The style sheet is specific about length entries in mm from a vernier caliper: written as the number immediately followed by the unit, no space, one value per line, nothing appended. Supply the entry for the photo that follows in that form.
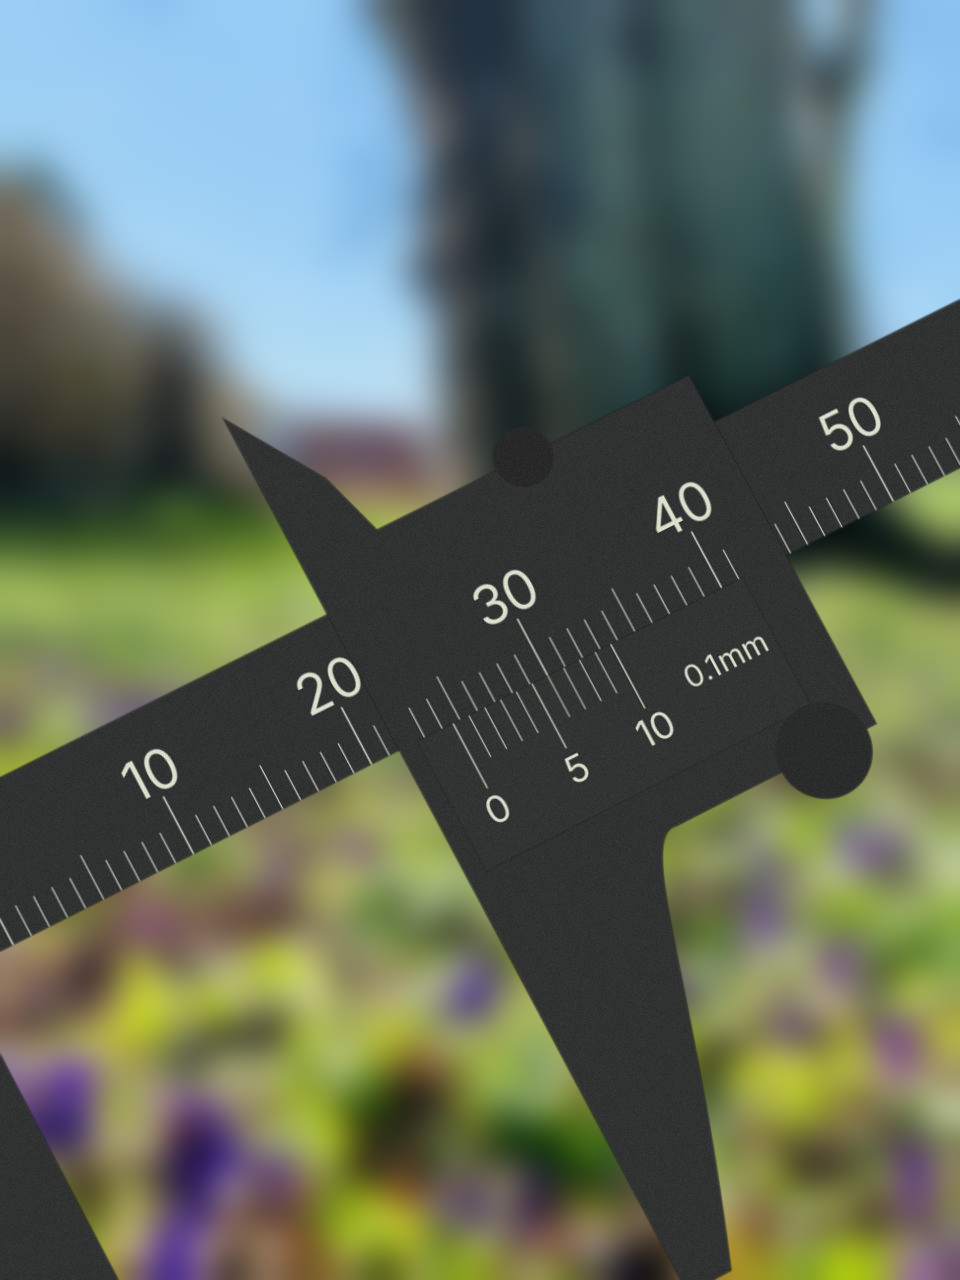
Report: 24.6mm
